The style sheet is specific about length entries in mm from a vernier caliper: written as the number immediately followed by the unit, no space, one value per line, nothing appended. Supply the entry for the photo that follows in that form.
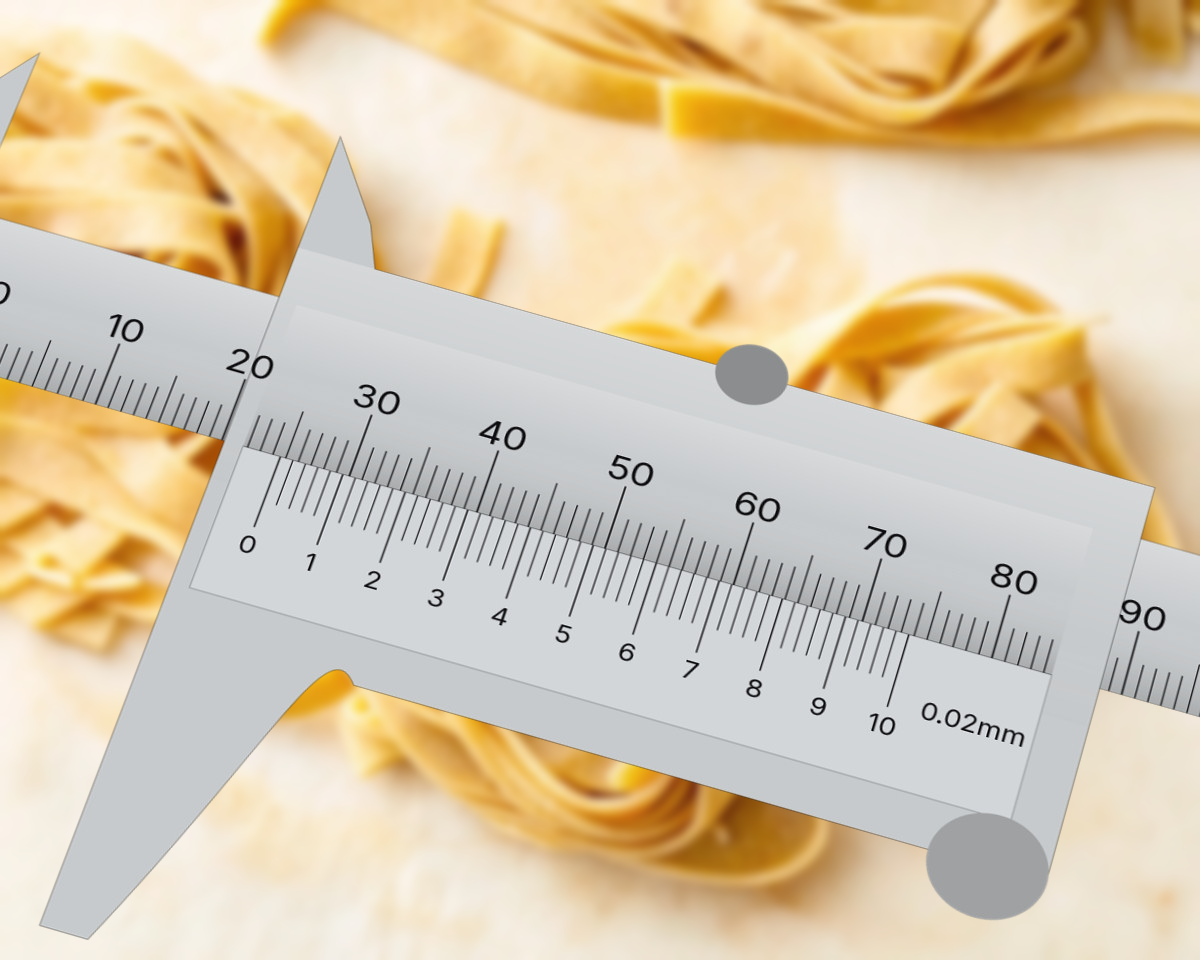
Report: 24.6mm
